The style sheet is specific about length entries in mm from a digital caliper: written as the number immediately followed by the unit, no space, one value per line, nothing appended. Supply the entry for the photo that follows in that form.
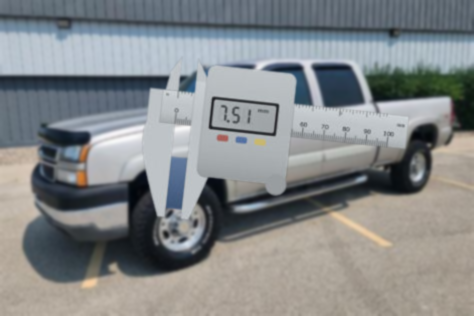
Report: 7.51mm
